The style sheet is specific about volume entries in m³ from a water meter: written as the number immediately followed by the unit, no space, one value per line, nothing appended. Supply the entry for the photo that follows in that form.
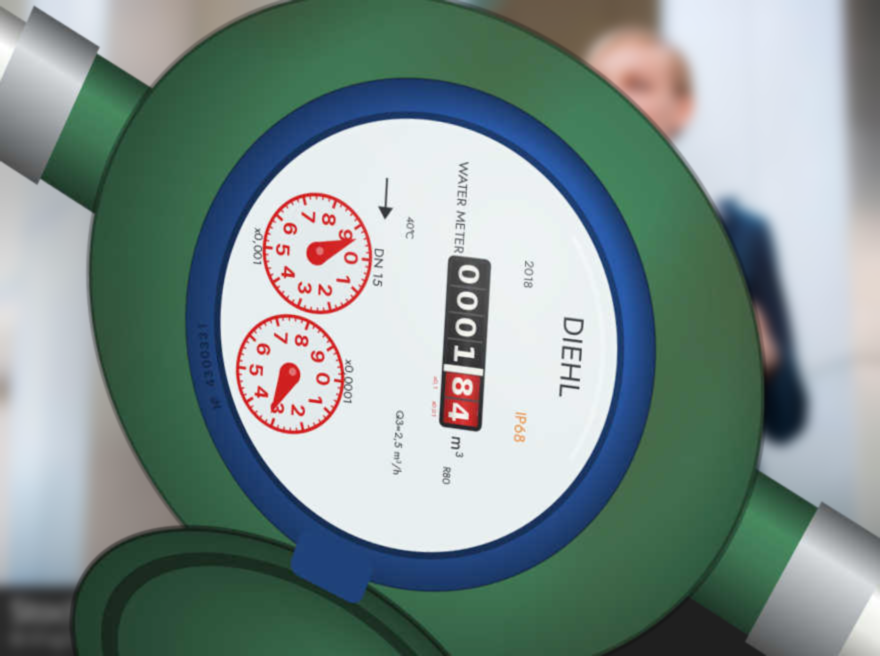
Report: 1.8393m³
